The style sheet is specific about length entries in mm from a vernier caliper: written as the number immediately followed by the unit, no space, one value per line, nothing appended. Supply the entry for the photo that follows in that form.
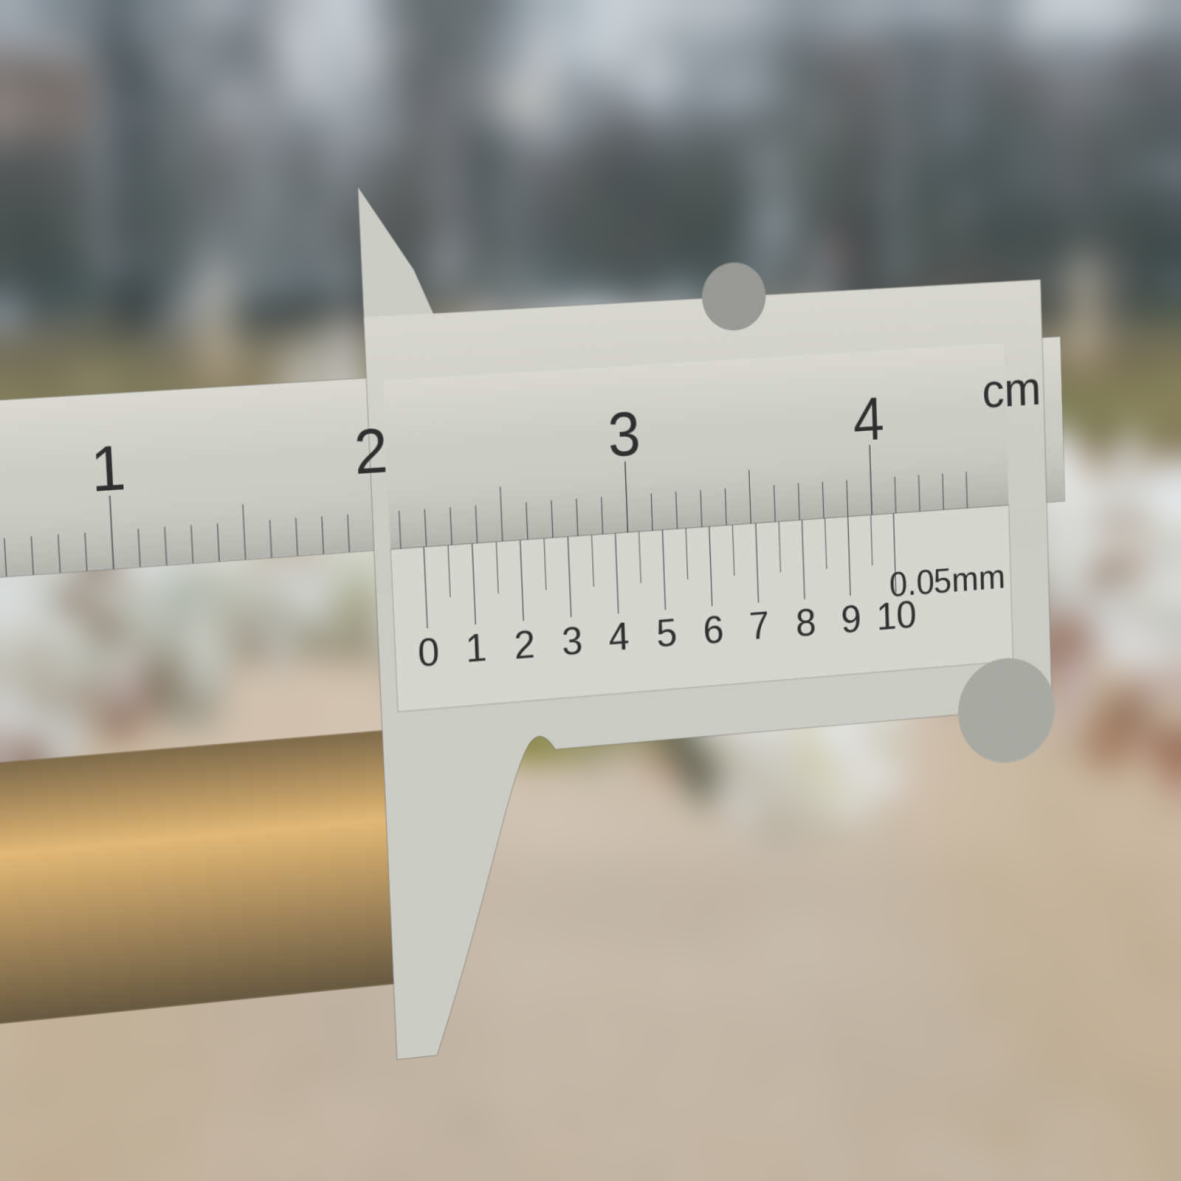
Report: 21.90mm
